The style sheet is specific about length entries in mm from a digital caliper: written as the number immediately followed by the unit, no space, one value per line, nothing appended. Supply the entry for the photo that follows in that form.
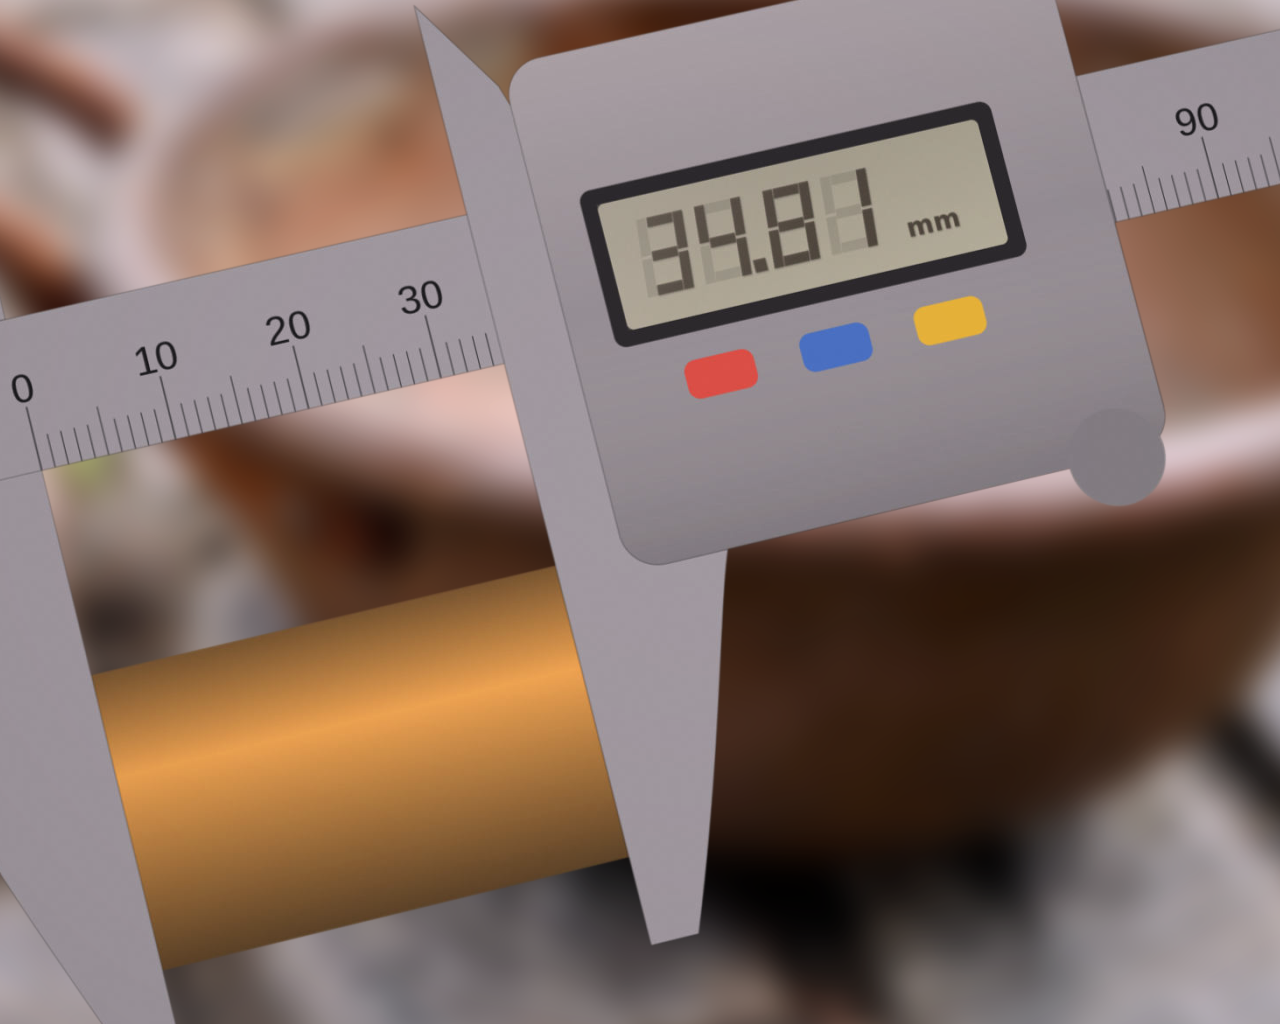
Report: 34.81mm
